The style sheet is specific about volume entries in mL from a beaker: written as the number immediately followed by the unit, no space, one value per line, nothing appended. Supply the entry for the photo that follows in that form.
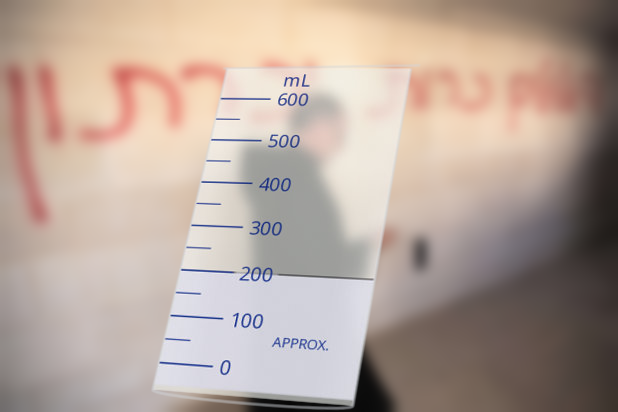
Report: 200mL
